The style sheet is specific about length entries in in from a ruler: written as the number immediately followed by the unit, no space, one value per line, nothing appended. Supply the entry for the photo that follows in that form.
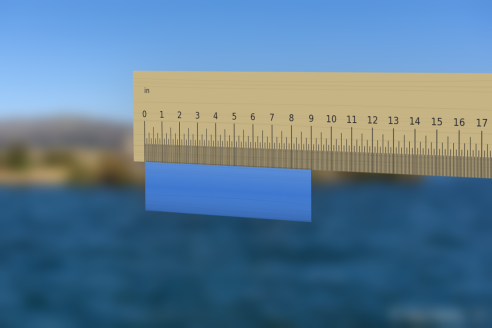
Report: 9in
